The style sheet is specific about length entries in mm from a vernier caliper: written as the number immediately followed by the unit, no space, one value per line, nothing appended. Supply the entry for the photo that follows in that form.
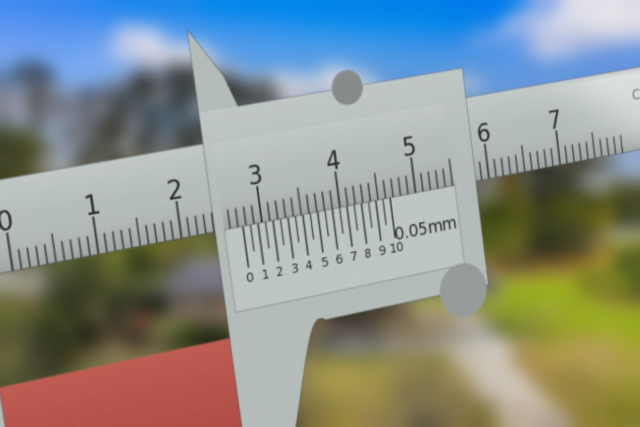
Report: 27.6mm
